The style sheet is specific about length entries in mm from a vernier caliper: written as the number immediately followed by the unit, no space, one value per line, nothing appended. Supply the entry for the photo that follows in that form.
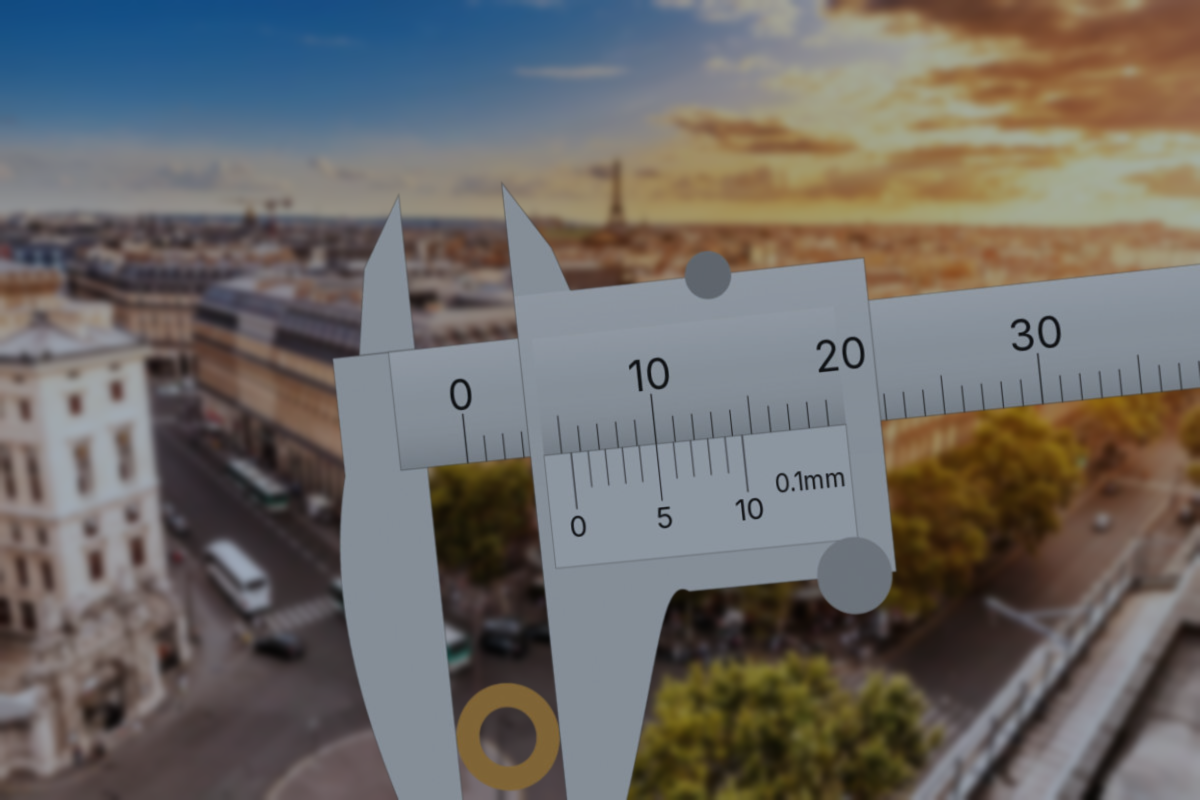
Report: 5.5mm
